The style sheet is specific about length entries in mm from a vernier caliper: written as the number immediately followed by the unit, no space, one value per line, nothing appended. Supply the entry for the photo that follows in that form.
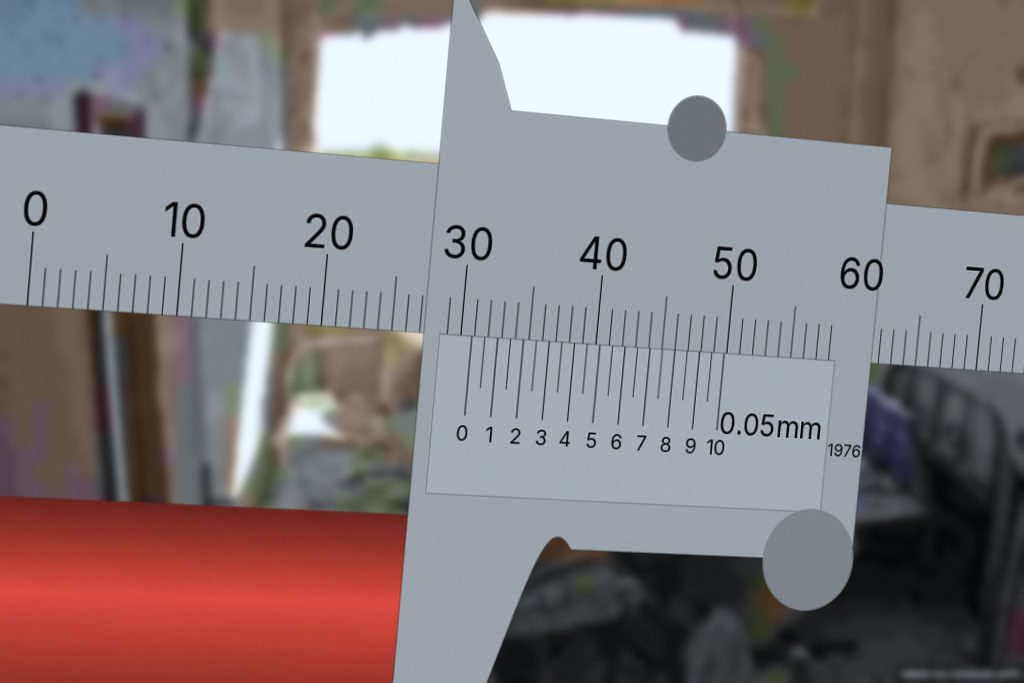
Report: 30.8mm
